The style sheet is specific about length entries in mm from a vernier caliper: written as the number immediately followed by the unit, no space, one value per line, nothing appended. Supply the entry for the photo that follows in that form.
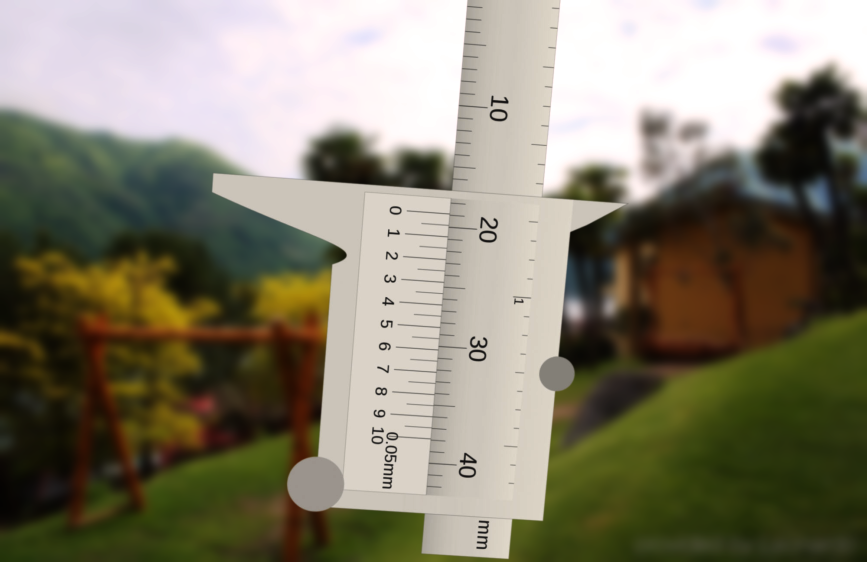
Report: 18.9mm
